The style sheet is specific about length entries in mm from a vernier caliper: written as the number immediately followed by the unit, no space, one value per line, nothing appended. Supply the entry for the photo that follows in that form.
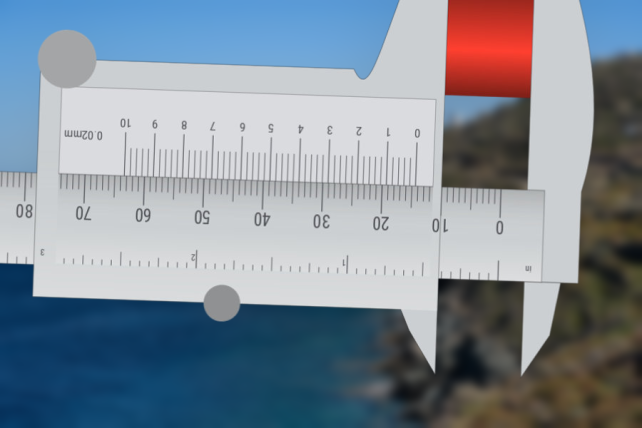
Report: 14.4mm
